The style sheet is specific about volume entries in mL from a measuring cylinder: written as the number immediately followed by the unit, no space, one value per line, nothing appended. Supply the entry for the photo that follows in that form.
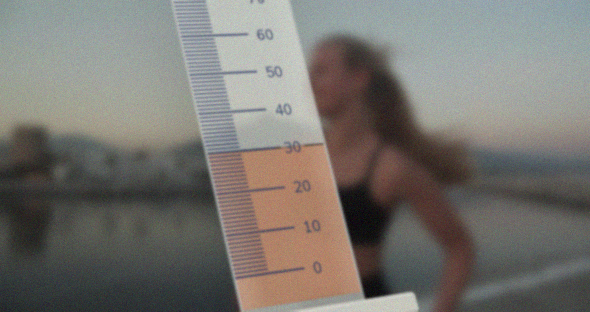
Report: 30mL
